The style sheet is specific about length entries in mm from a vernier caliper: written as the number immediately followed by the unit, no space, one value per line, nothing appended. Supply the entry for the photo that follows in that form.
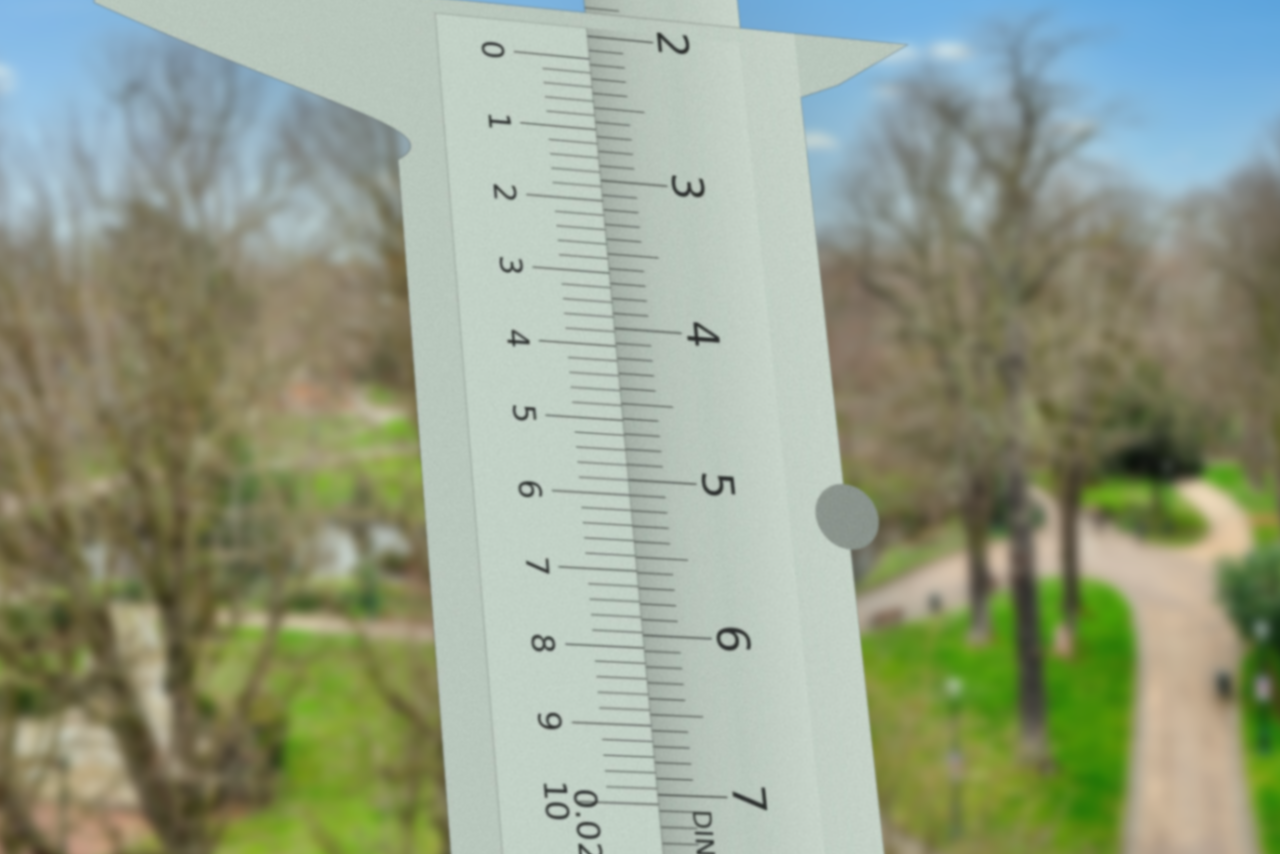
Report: 21.6mm
